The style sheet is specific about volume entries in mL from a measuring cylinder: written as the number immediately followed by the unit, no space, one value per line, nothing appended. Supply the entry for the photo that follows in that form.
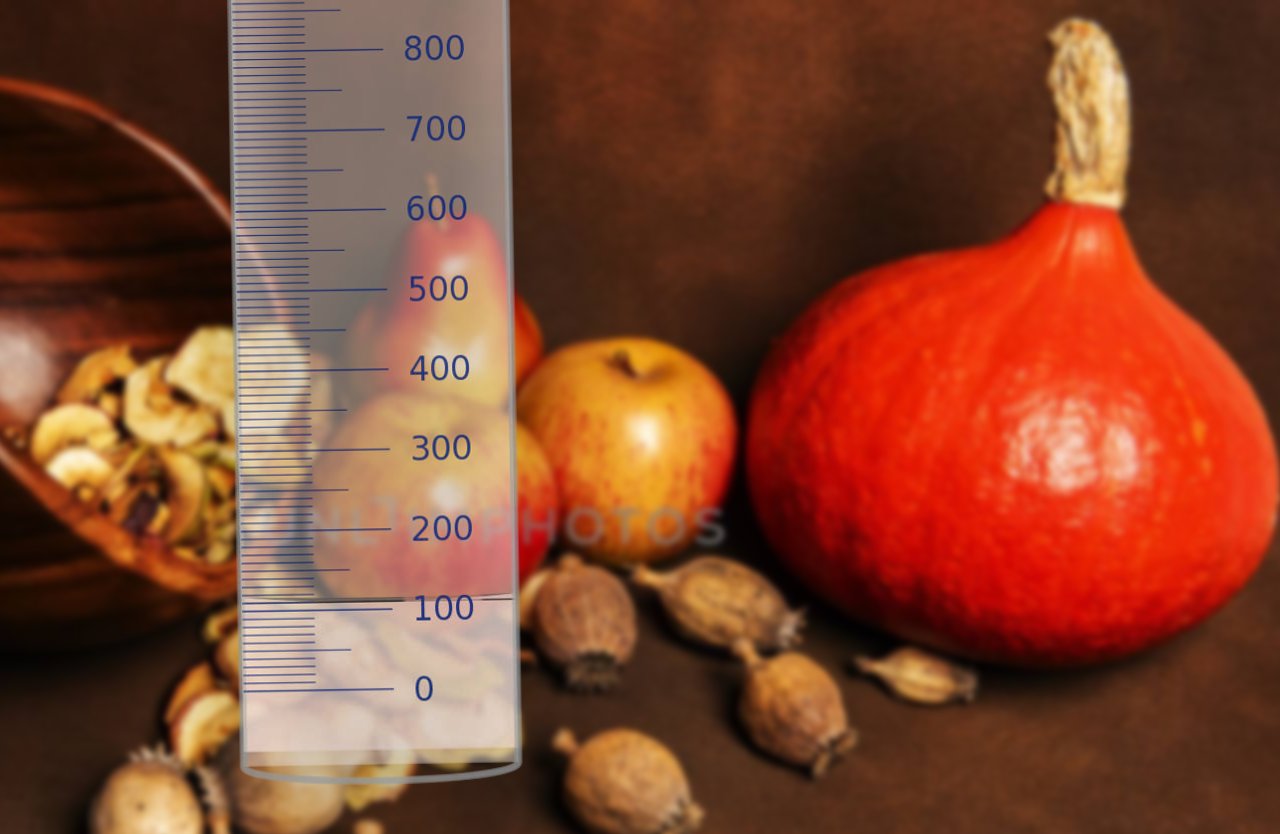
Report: 110mL
